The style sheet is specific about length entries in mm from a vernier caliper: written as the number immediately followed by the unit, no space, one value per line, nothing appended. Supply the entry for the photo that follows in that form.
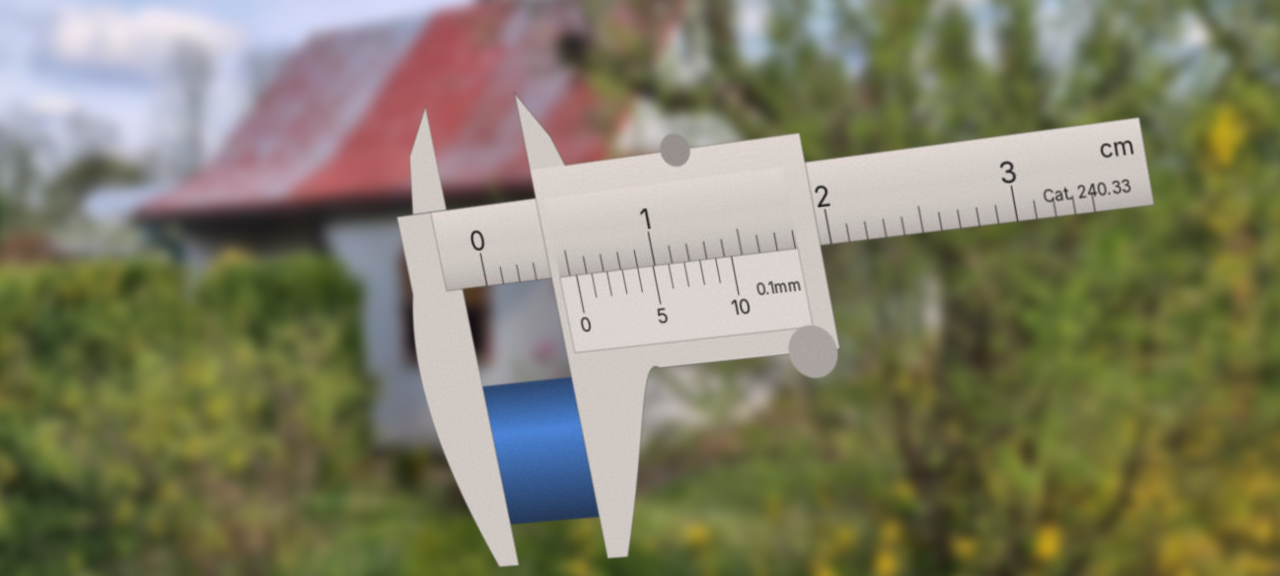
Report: 5.4mm
